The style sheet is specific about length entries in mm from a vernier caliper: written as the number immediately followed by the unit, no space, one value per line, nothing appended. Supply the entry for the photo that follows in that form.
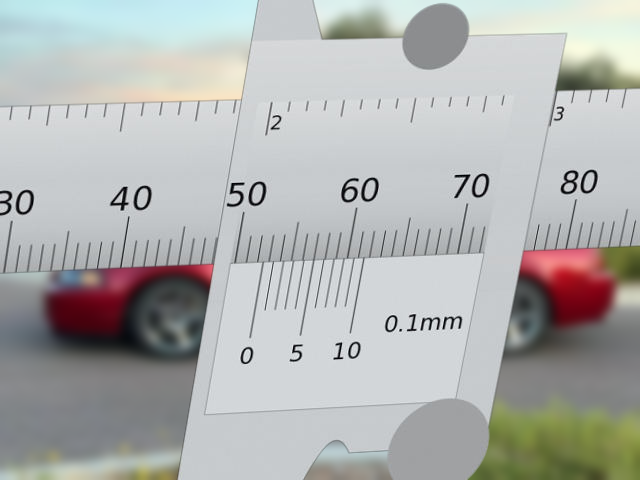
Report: 52.5mm
